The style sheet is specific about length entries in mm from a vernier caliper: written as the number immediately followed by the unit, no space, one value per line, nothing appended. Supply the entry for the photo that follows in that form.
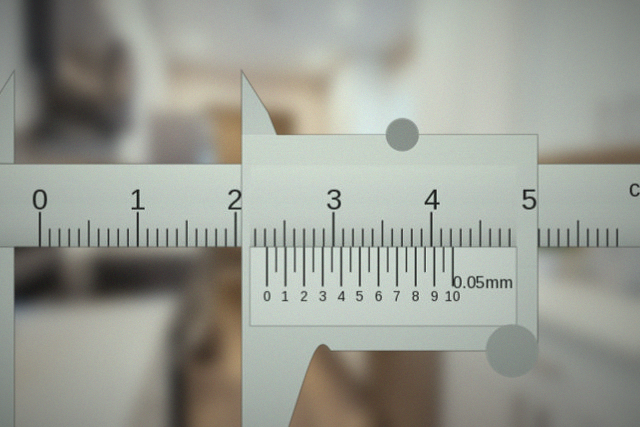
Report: 23.2mm
